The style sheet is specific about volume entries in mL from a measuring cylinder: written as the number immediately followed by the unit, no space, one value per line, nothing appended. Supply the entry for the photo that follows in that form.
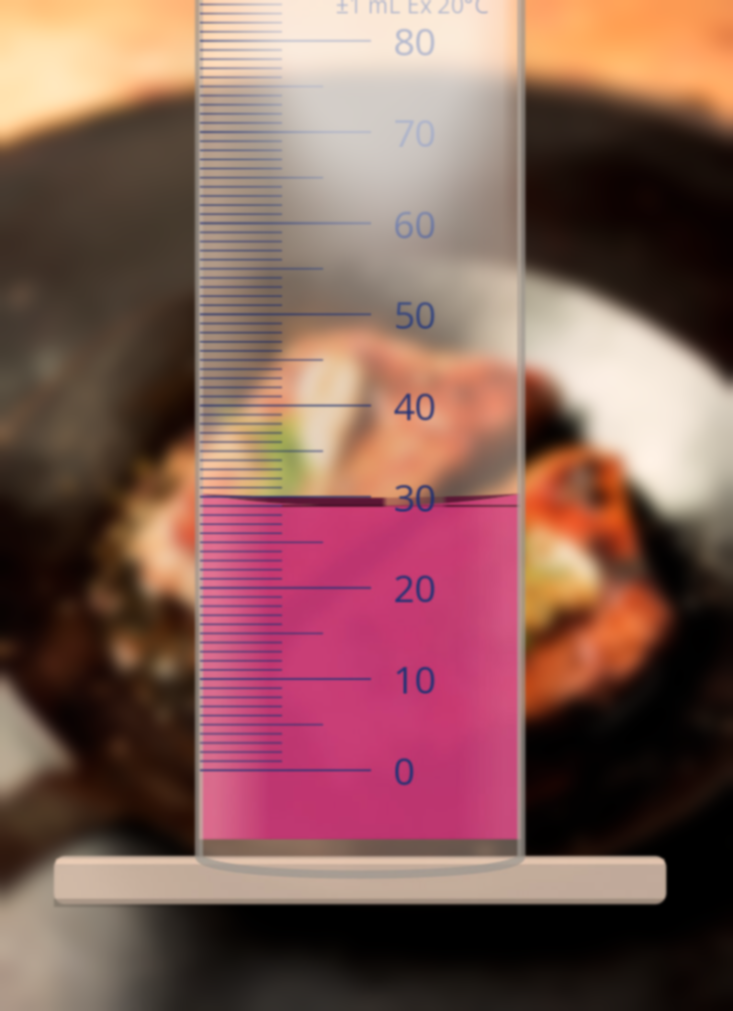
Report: 29mL
